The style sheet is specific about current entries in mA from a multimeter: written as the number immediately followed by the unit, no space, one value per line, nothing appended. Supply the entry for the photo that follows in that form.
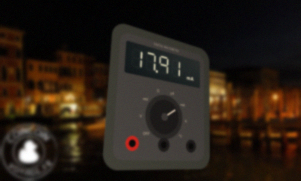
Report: 17.91mA
